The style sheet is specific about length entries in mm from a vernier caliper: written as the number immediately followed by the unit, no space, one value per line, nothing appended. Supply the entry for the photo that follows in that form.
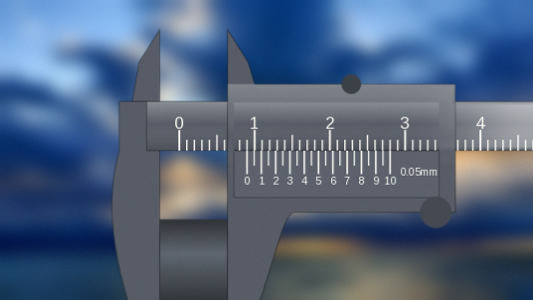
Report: 9.0mm
